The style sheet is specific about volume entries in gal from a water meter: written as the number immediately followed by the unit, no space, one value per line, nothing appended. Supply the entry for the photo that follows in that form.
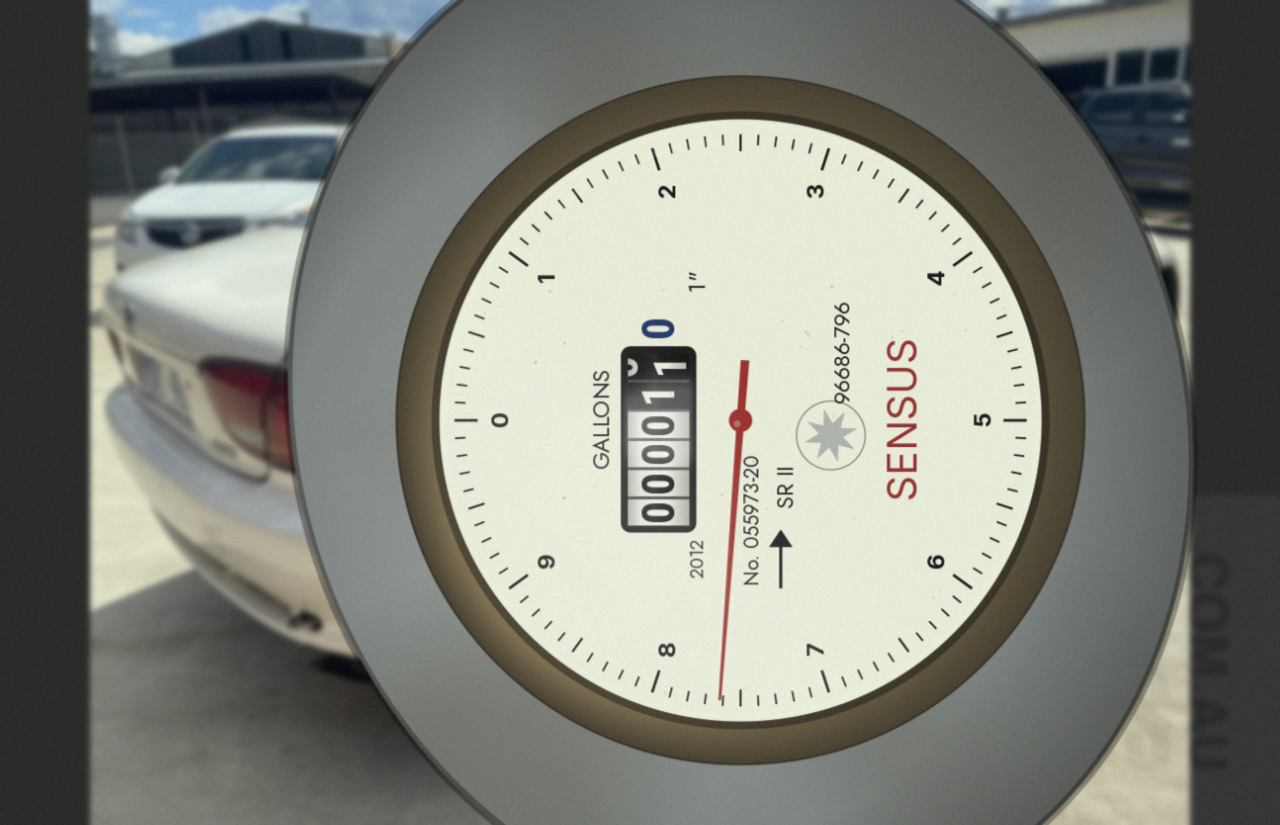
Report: 107.6gal
